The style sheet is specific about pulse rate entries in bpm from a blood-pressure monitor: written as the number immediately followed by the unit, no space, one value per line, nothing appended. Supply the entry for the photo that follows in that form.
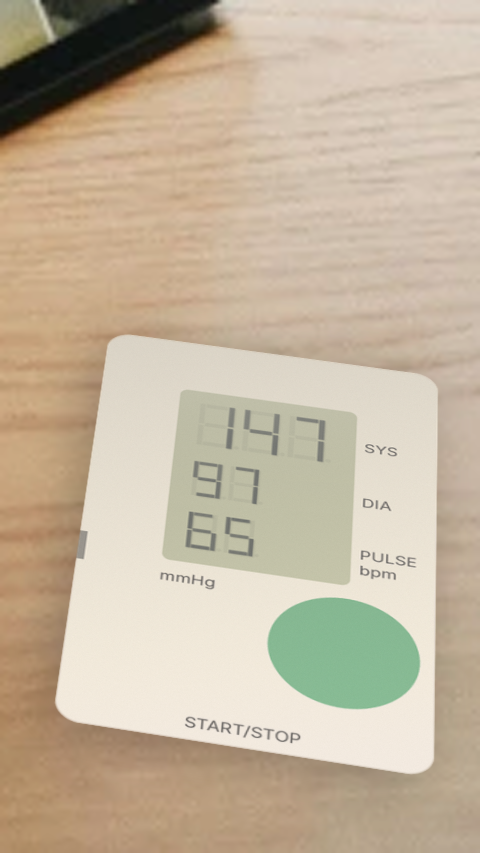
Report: 65bpm
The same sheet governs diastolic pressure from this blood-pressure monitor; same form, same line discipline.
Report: 97mmHg
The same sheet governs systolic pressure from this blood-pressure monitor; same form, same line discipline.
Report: 147mmHg
